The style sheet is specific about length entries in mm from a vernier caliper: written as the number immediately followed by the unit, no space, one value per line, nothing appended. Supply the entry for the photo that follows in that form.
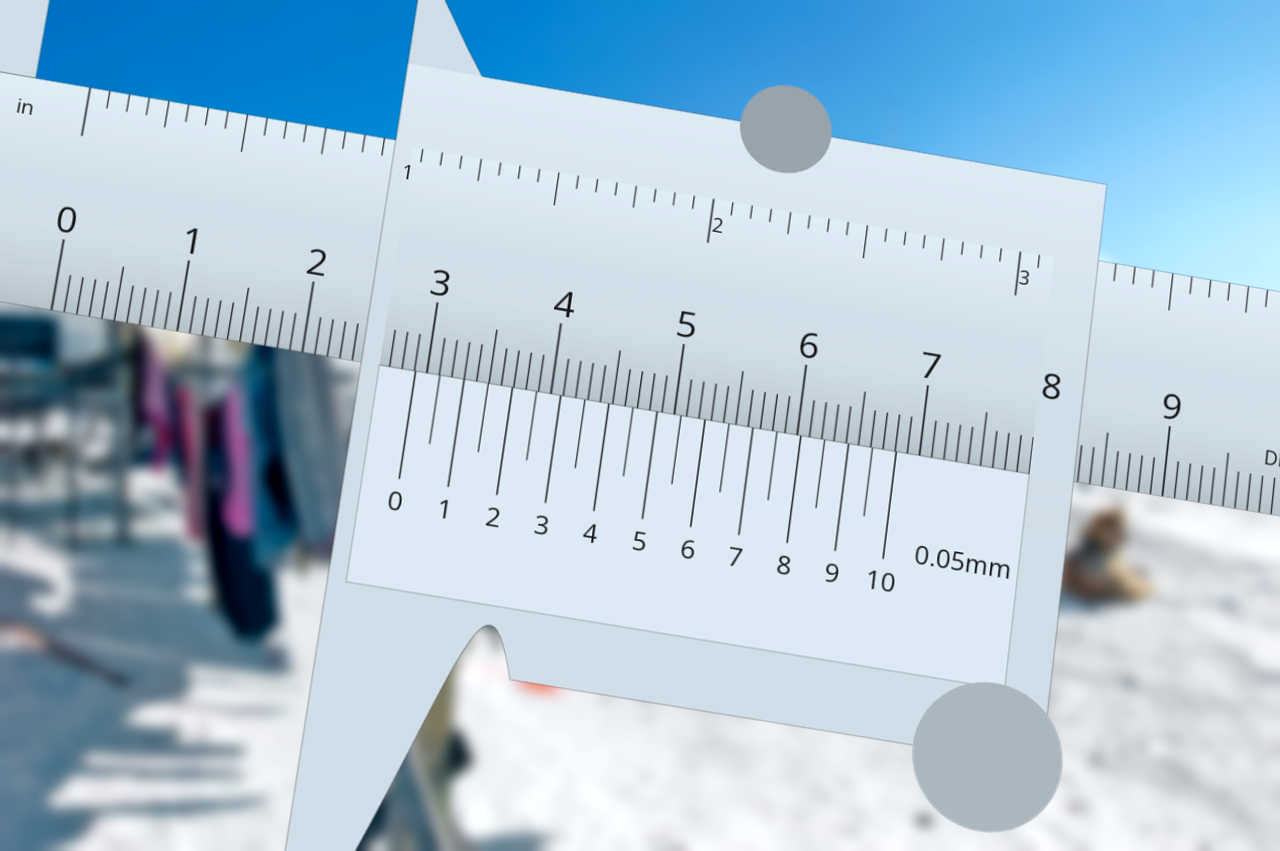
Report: 29.1mm
